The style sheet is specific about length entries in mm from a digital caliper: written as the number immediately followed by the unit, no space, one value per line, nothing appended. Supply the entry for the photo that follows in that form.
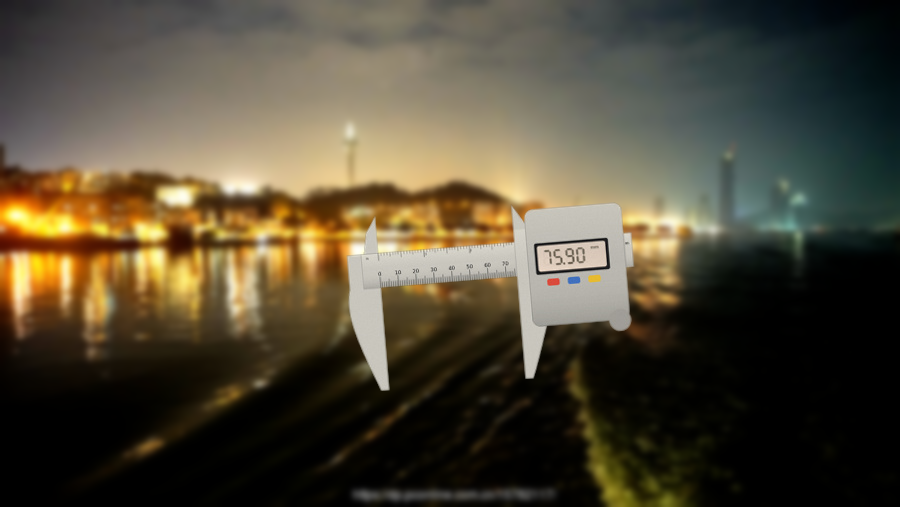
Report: 75.90mm
